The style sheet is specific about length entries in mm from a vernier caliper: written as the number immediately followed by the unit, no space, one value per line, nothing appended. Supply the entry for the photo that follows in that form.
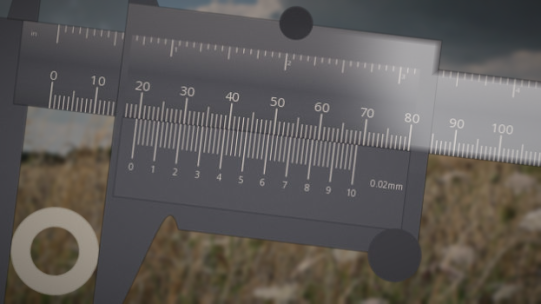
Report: 19.5mm
